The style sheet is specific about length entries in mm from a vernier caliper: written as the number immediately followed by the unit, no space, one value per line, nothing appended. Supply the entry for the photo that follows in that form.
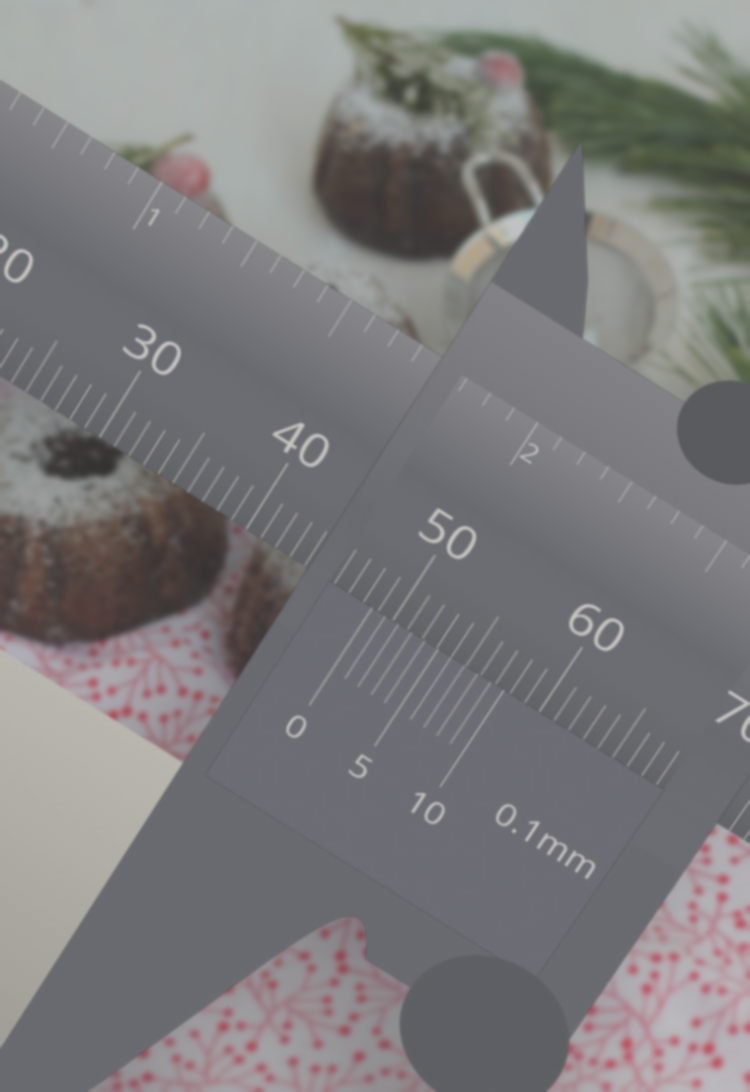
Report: 48.6mm
